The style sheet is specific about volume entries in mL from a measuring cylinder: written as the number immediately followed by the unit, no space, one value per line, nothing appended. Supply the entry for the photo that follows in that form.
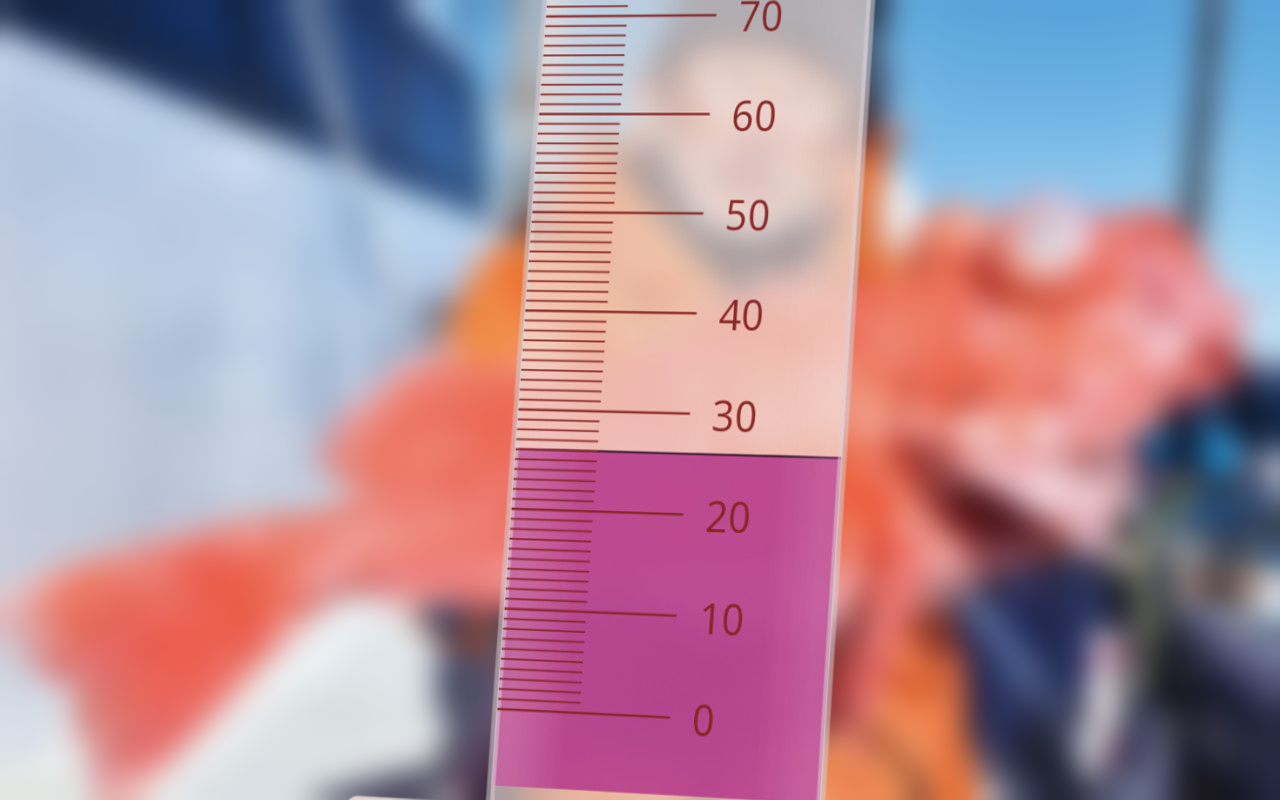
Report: 26mL
